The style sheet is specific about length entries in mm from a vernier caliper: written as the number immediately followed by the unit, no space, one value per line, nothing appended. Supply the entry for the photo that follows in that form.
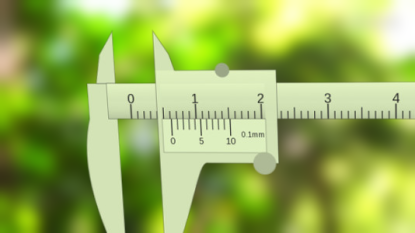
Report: 6.2mm
